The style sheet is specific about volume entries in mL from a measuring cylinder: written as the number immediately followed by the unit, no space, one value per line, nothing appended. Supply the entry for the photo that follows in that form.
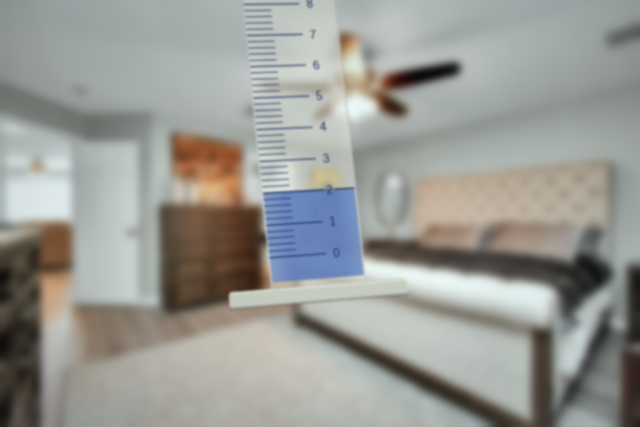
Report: 2mL
